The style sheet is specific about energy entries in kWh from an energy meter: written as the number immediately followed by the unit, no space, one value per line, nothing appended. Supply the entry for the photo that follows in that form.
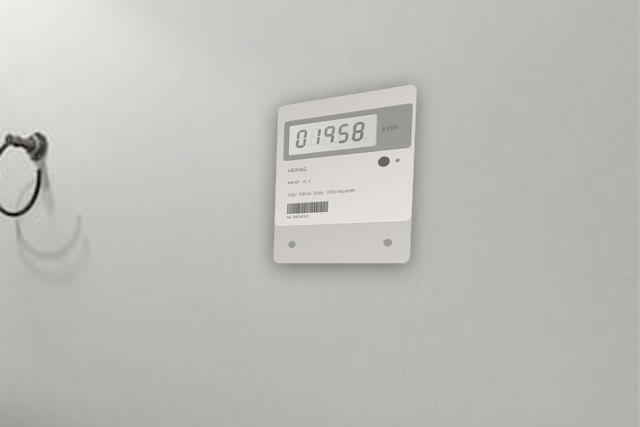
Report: 1958kWh
